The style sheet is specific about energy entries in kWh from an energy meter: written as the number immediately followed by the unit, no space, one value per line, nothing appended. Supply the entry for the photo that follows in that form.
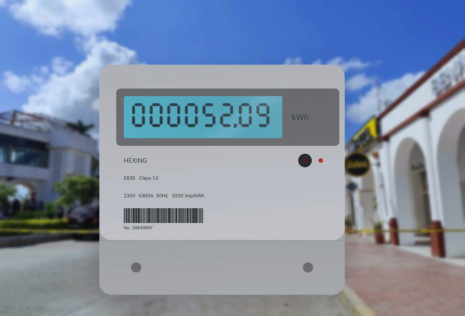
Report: 52.09kWh
